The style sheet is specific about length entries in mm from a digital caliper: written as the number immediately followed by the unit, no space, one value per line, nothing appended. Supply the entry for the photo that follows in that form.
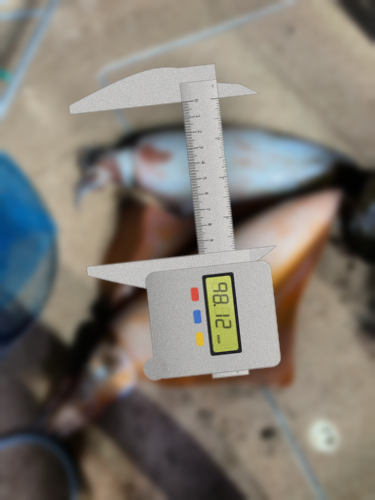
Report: 98.12mm
